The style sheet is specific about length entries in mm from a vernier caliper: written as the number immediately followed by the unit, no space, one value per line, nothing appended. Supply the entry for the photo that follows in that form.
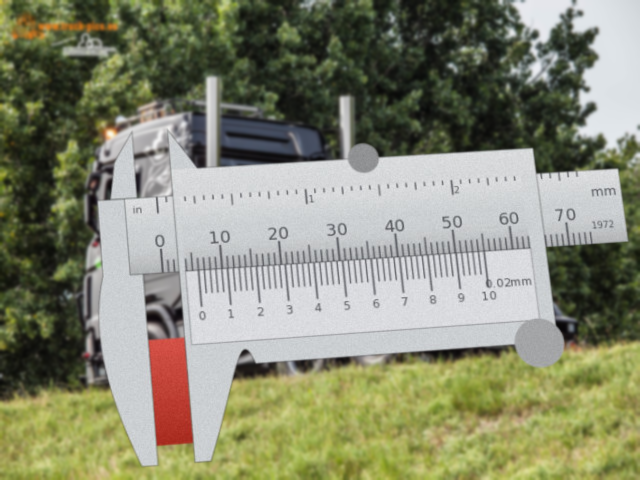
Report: 6.0mm
